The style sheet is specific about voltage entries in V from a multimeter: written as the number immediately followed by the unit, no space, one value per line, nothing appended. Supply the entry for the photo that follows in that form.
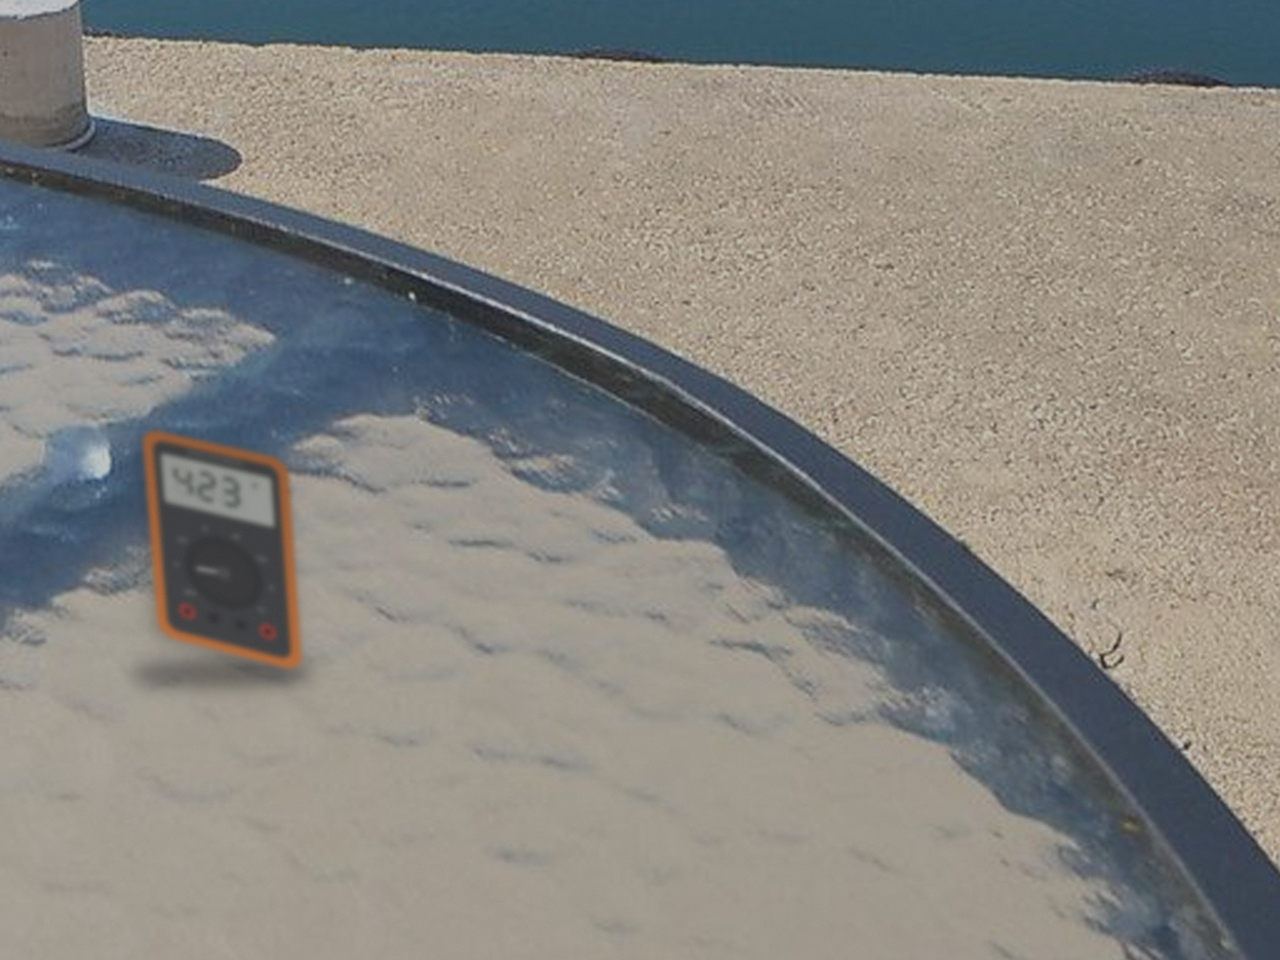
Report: 423V
